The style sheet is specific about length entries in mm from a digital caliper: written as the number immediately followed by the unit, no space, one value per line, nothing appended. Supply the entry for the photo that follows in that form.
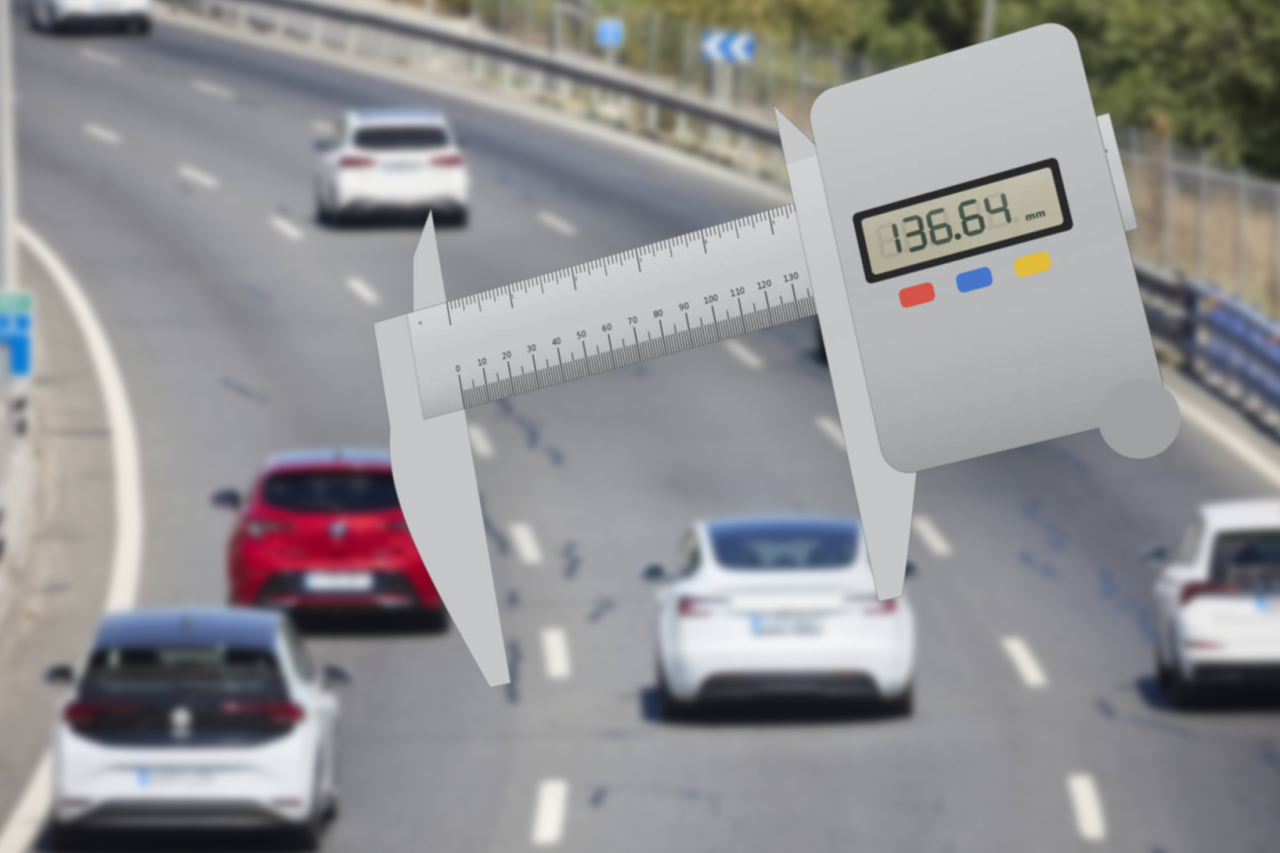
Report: 136.64mm
